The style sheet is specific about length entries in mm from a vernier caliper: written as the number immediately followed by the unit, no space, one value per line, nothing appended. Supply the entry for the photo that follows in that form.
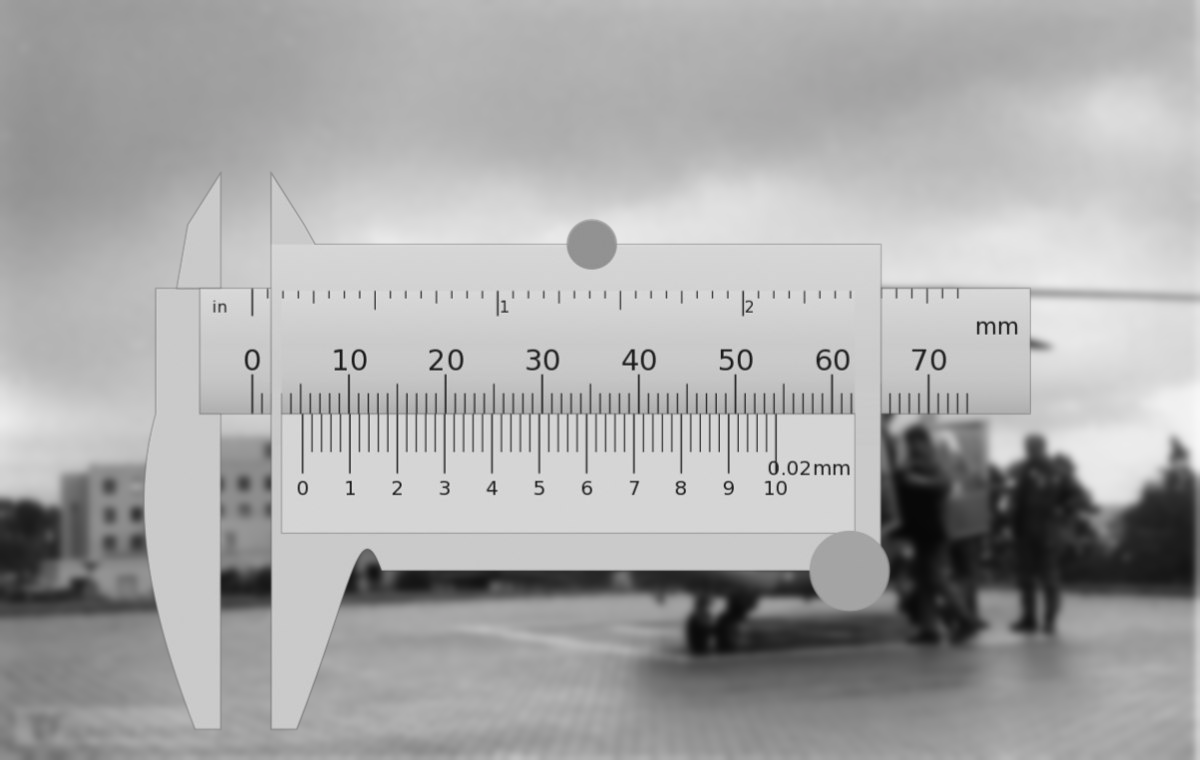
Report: 5.2mm
